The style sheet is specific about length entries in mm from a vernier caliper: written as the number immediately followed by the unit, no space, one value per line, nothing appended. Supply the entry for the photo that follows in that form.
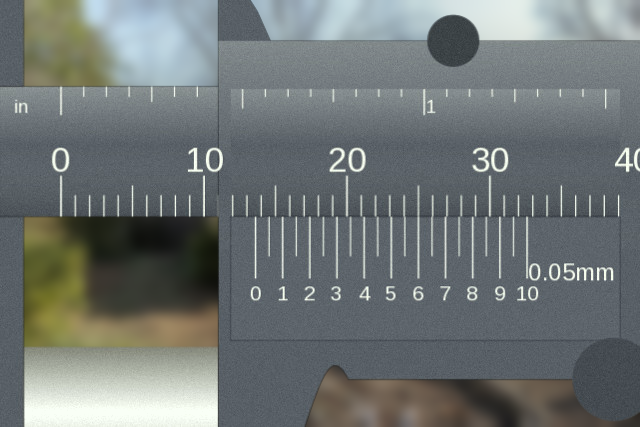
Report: 13.6mm
